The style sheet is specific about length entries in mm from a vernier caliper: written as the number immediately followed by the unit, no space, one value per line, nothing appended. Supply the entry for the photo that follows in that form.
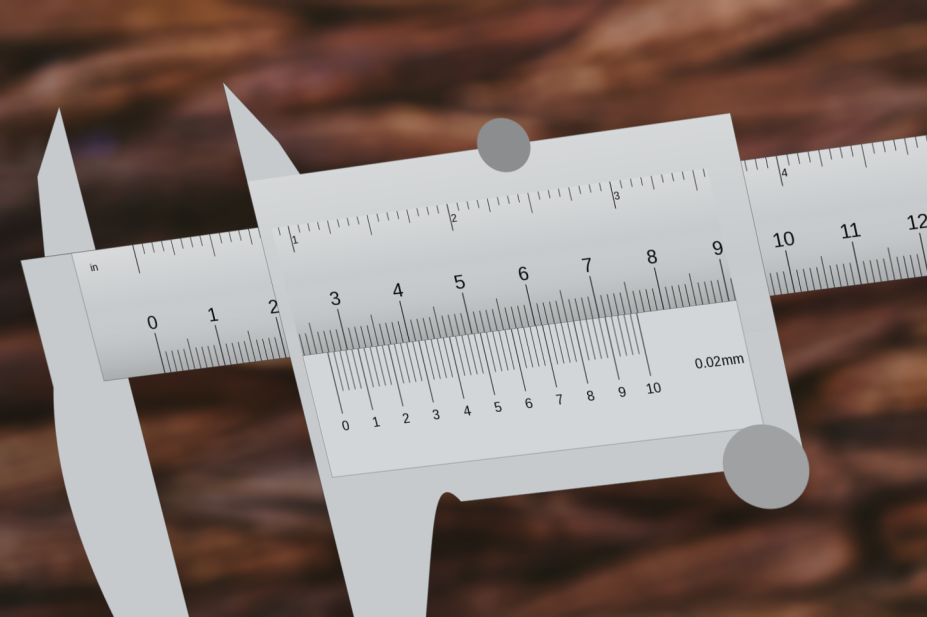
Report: 26.8mm
